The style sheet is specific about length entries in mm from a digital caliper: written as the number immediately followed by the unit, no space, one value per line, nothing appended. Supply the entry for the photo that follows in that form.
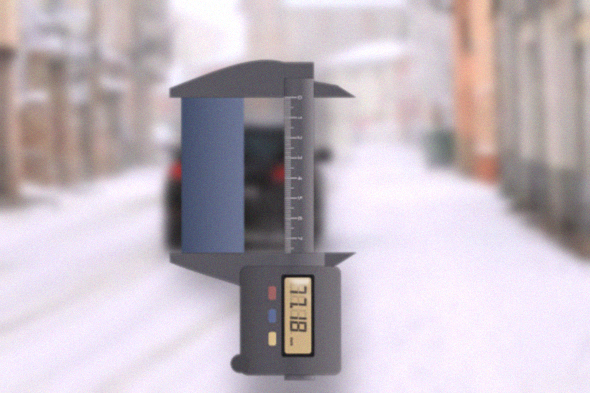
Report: 77.18mm
